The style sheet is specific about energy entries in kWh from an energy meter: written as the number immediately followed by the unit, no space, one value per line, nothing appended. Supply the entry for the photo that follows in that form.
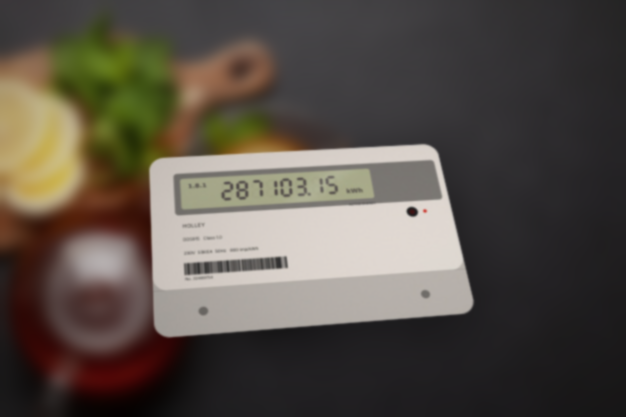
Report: 287103.15kWh
